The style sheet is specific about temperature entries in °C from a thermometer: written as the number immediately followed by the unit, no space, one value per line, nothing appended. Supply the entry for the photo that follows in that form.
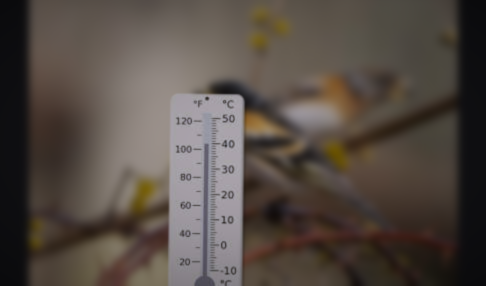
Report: 40°C
